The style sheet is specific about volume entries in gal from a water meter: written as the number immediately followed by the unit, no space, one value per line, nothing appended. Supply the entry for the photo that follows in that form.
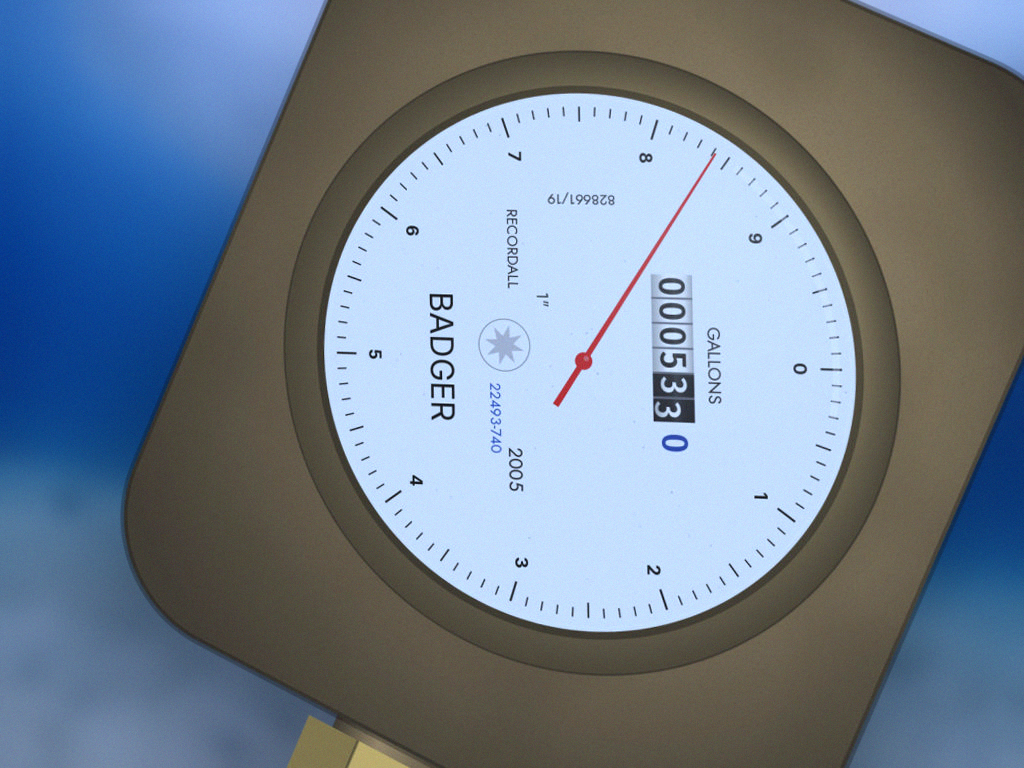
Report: 5328.4gal
